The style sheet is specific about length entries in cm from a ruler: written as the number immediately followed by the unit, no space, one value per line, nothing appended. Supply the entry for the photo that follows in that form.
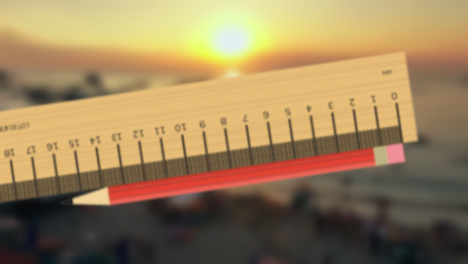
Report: 16cm
